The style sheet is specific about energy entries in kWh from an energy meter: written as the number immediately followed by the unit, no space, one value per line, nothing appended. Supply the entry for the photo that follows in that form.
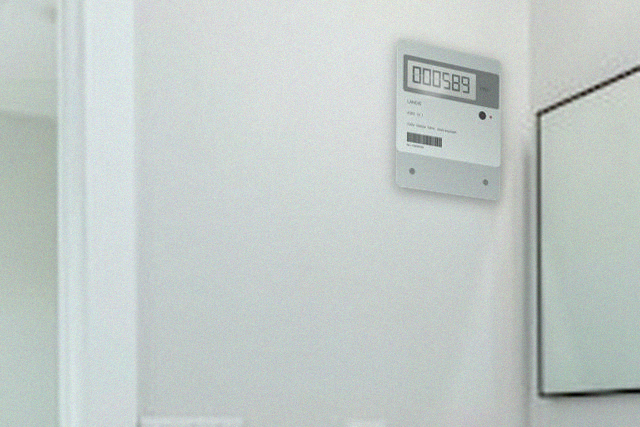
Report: 589kWh
